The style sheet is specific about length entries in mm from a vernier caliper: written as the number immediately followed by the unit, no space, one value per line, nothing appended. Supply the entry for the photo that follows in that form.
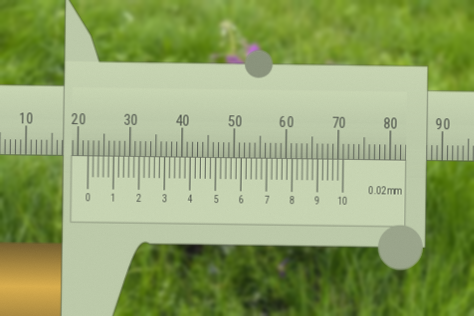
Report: 22.0mm
